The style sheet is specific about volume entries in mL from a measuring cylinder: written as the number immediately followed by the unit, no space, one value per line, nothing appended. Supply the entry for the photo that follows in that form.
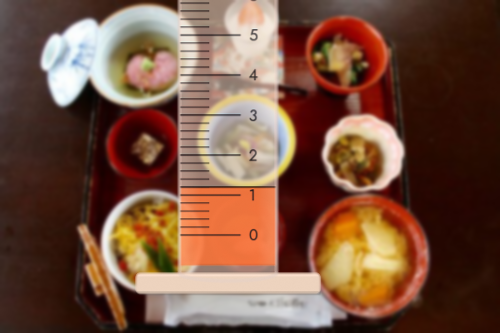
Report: 1.2mL
